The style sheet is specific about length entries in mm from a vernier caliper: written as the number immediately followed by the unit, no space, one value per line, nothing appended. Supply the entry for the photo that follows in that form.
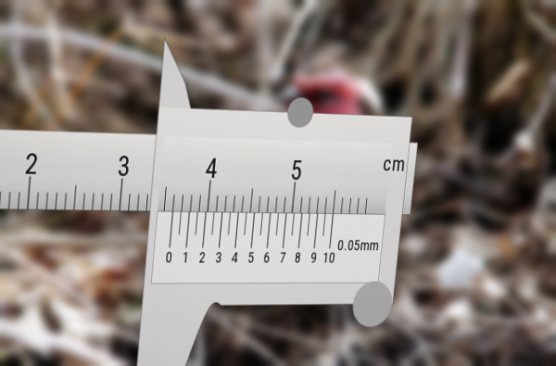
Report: 36.0mm
